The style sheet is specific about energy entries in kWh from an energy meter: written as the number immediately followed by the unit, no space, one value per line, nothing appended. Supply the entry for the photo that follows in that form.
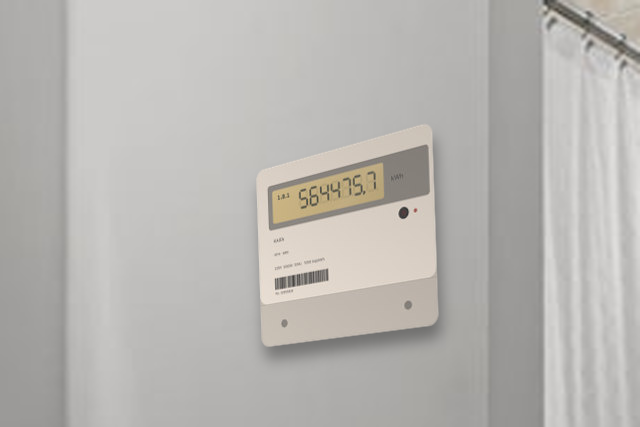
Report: 564475.7kWh
